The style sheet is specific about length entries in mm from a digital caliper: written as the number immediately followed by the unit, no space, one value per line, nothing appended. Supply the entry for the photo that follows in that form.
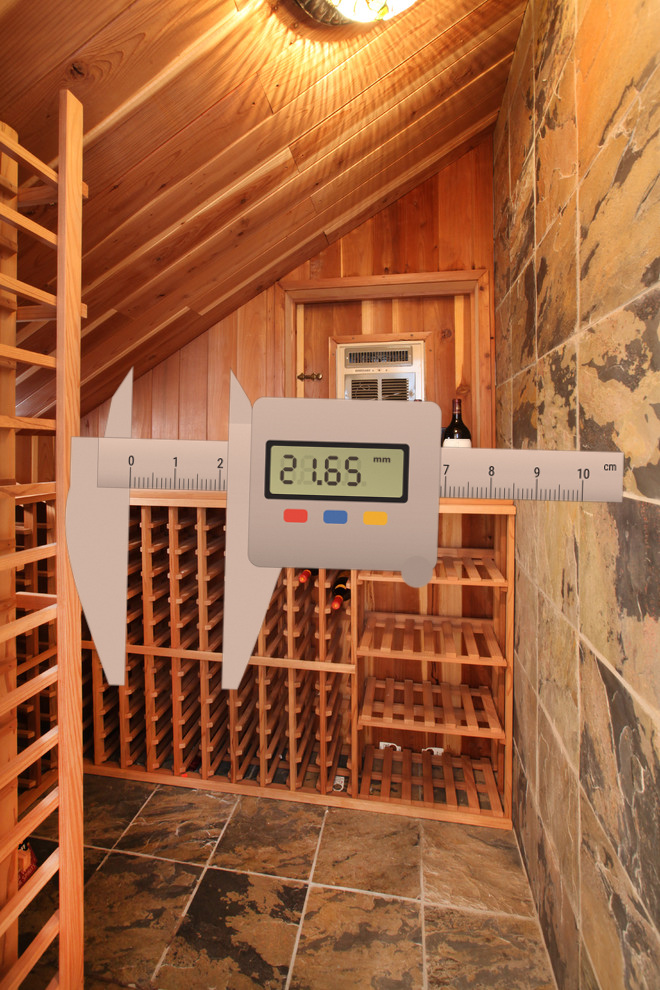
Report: 21.65mm
